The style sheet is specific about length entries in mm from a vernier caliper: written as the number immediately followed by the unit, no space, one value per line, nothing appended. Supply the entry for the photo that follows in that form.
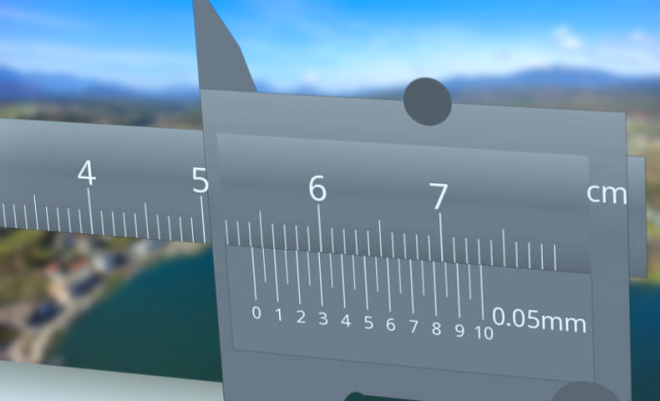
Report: 54.1mm
